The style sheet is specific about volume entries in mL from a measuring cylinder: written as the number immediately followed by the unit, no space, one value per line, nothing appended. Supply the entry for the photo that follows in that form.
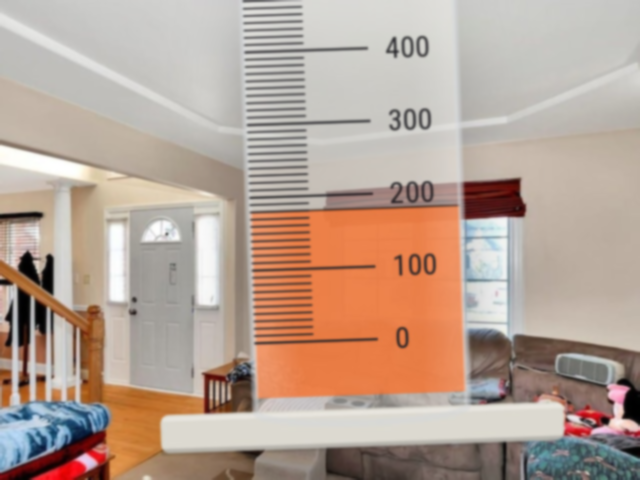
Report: 180mL
